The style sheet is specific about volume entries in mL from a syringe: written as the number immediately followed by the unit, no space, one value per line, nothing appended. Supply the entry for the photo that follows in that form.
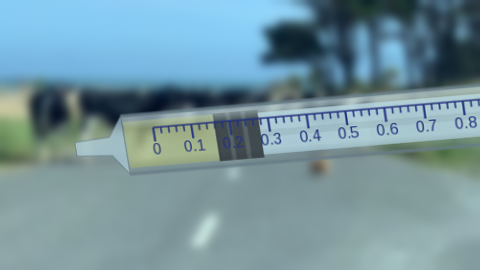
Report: 0.16mL
